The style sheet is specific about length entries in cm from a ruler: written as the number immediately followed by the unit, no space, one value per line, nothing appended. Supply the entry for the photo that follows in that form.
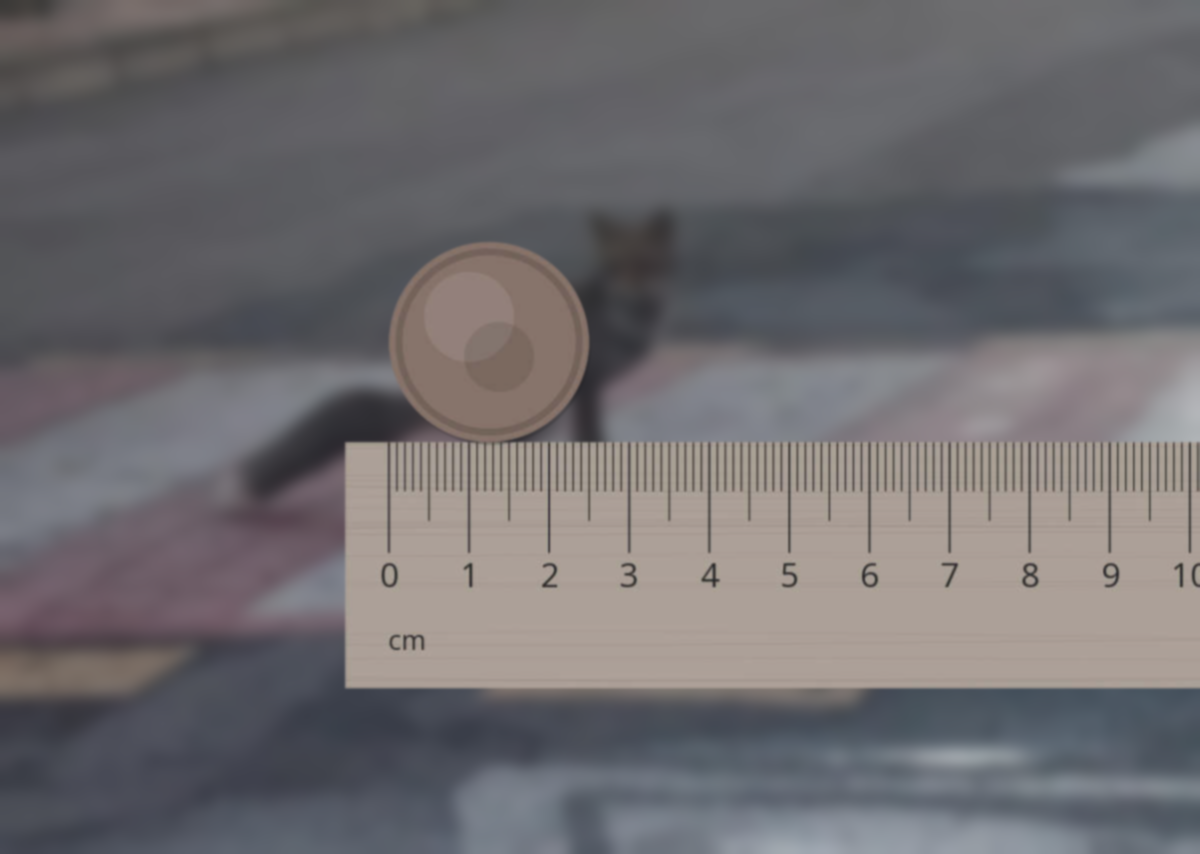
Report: 2.5cm
